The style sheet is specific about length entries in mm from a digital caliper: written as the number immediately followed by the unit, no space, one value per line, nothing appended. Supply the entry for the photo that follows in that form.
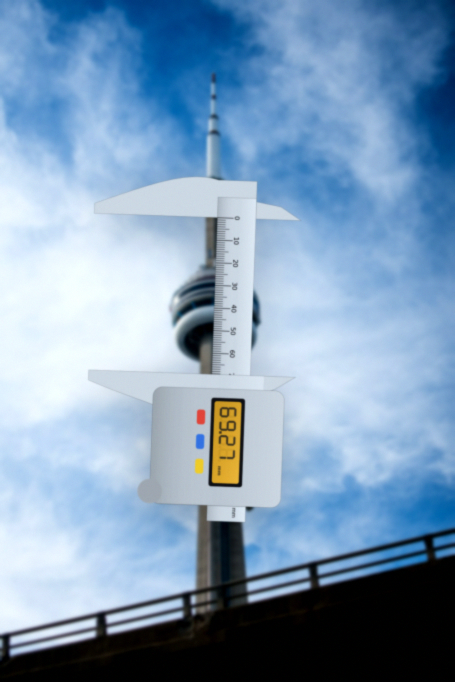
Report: 69.27mm
